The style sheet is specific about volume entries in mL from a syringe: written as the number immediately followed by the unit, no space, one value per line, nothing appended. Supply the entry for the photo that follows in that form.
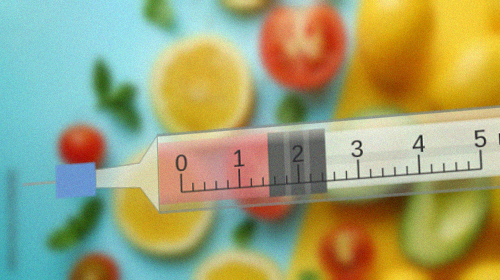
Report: 1.5mL
